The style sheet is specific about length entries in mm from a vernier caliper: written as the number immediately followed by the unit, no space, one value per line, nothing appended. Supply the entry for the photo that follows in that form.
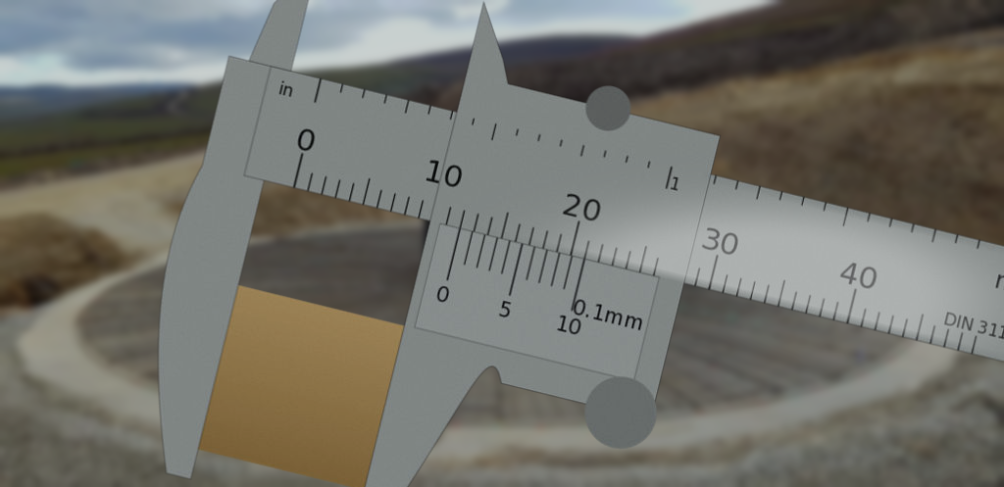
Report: 12.0mm
